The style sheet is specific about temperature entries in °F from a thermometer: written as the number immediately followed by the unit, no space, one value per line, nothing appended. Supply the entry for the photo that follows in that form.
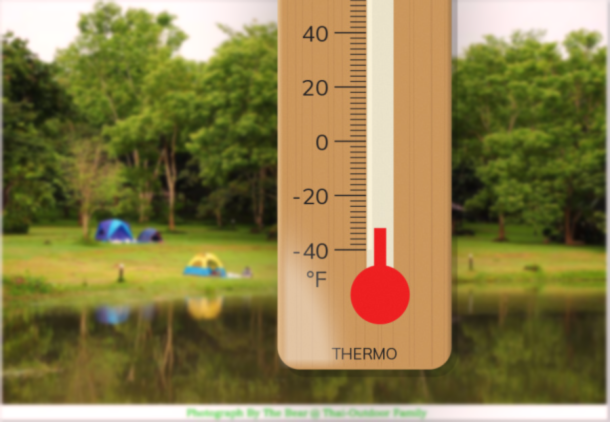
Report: -32°F
